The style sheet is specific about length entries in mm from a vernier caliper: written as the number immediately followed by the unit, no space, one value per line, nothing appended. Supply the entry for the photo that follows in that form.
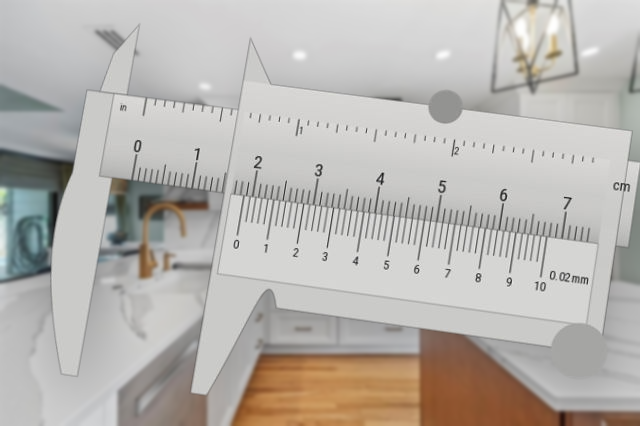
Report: 18.6mm
